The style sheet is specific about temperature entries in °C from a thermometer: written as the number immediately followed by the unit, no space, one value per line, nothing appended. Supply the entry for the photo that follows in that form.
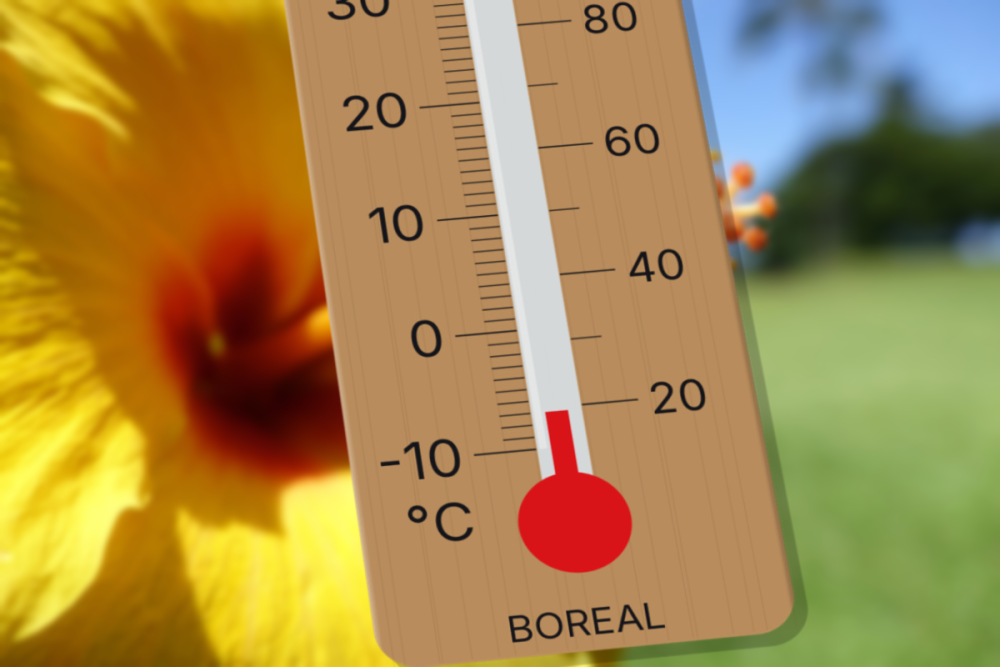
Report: -7°C
